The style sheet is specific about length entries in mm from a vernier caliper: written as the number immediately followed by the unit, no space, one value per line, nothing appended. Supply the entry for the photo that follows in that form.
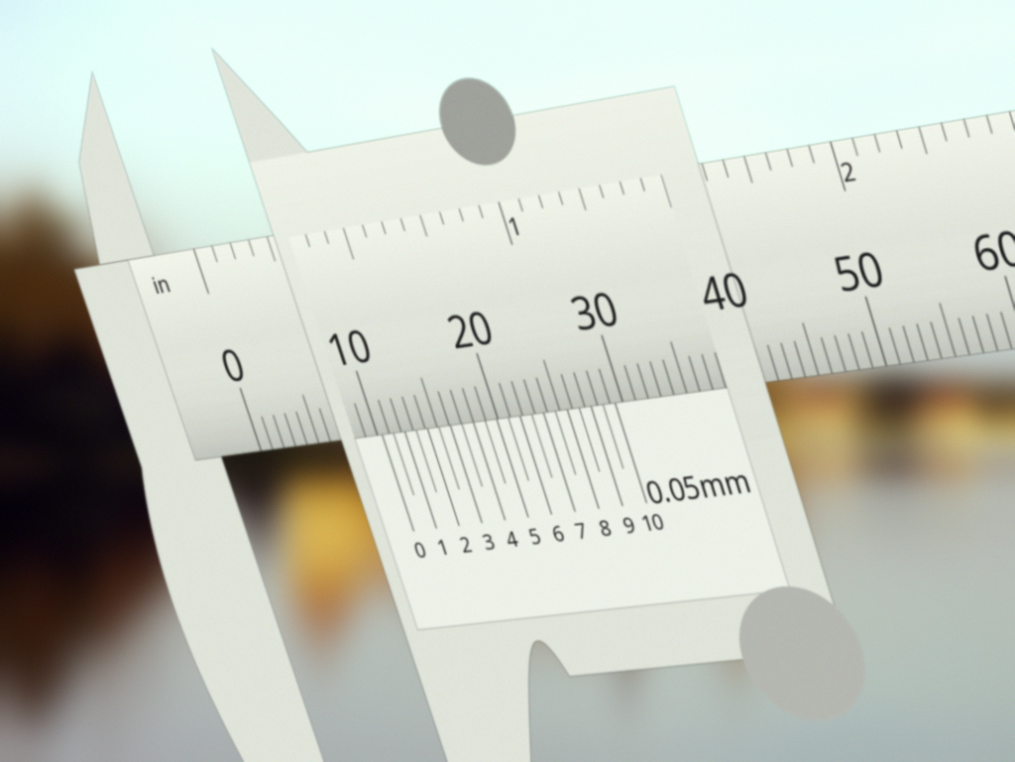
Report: 10.4mm
